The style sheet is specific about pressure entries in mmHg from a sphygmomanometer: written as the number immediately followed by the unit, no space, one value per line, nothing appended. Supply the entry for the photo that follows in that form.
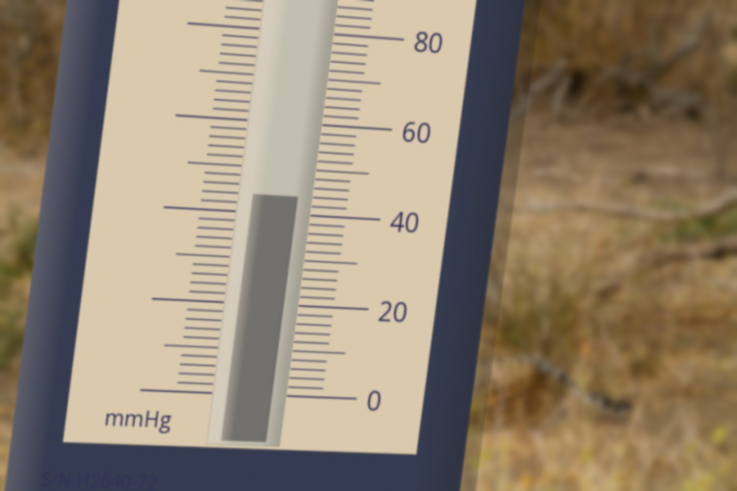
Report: 44mmHg
